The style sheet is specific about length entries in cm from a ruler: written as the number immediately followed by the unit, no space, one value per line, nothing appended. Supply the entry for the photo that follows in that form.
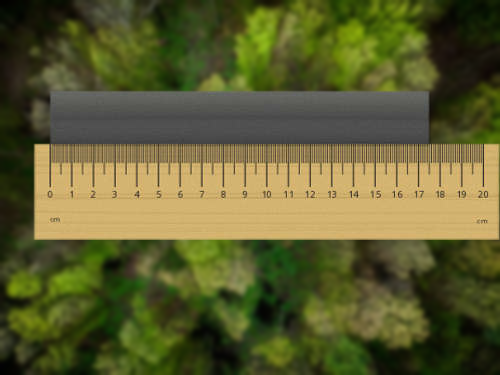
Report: 17.5cm
